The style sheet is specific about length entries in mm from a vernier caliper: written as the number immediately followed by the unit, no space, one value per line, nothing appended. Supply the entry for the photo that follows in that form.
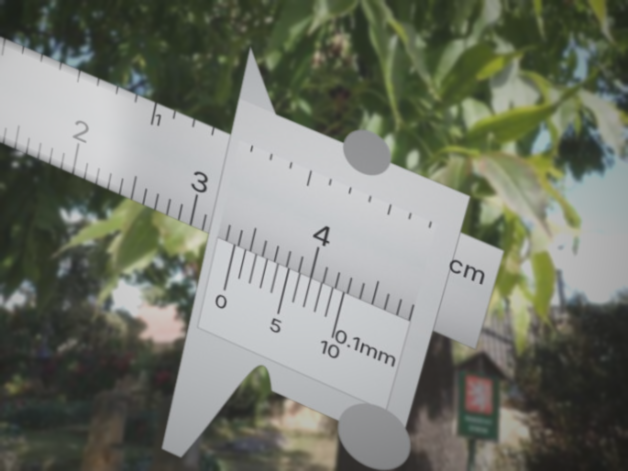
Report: 33.7mm
